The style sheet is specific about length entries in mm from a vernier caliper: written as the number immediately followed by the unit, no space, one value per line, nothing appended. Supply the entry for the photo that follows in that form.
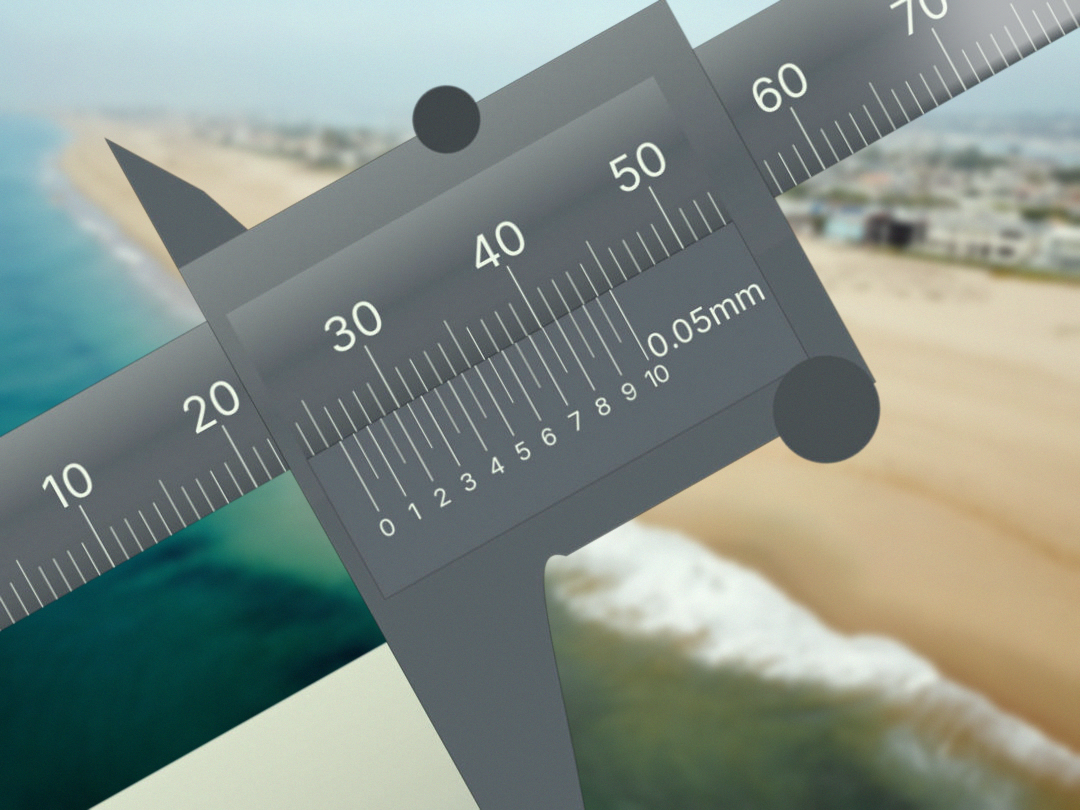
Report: 25.8mm
